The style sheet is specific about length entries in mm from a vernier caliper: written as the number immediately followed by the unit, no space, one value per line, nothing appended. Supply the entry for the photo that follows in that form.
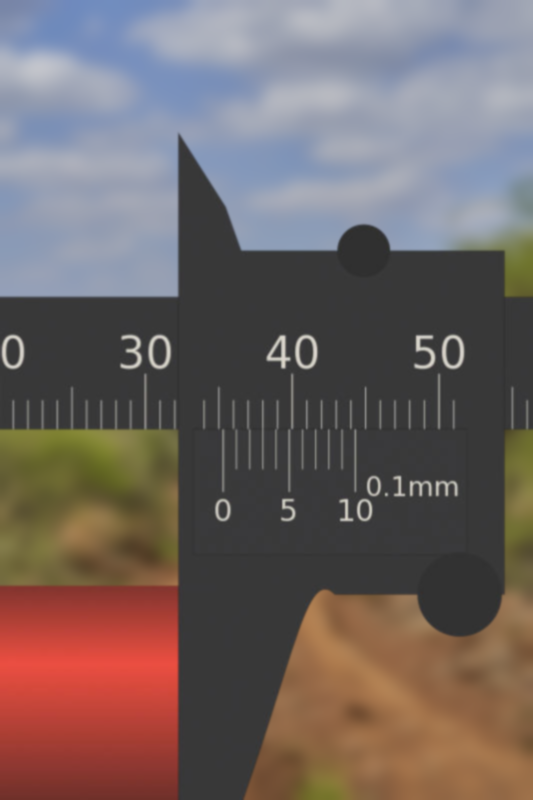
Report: 35.3mm
